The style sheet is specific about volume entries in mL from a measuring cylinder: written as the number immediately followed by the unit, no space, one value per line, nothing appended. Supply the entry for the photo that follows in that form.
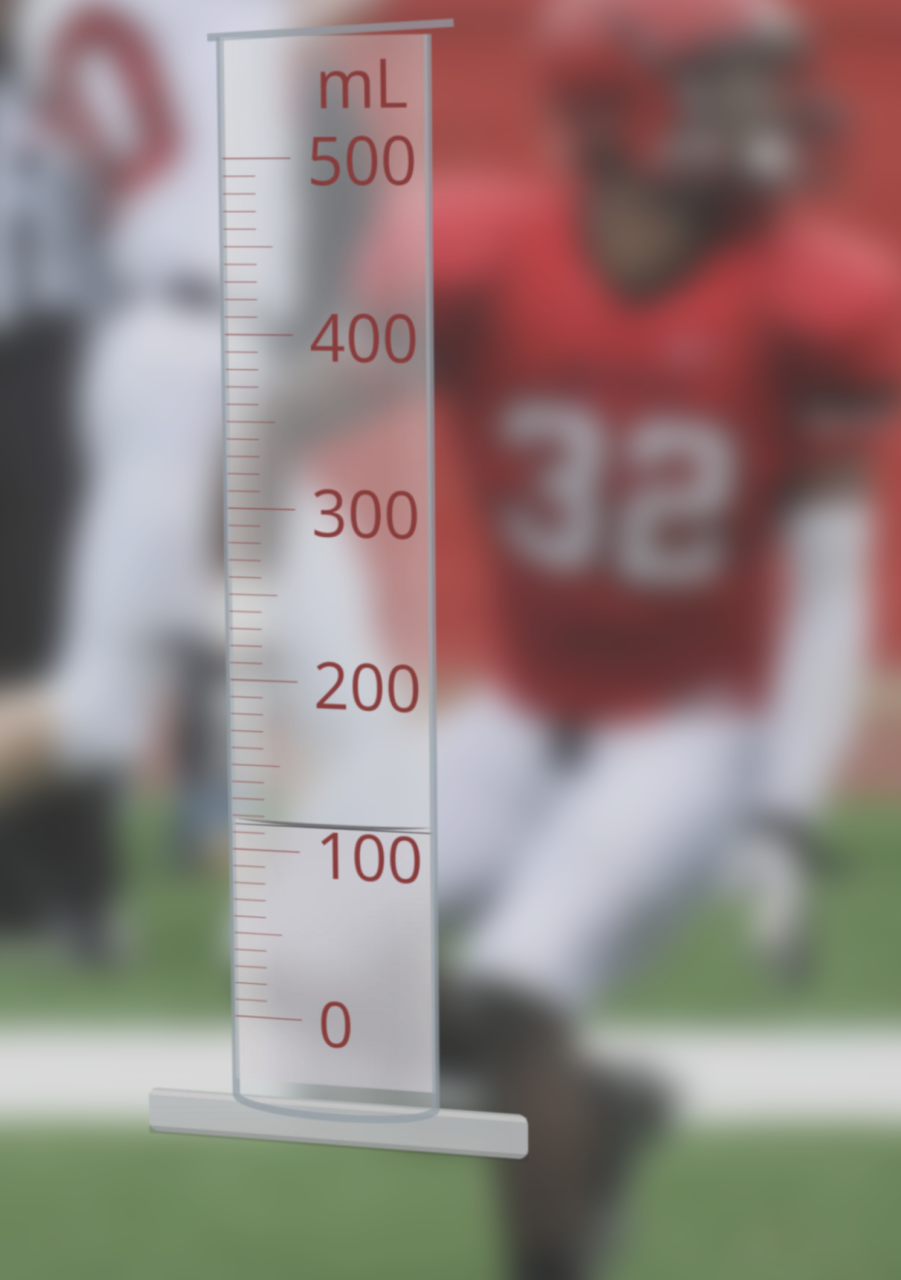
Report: 115mL
